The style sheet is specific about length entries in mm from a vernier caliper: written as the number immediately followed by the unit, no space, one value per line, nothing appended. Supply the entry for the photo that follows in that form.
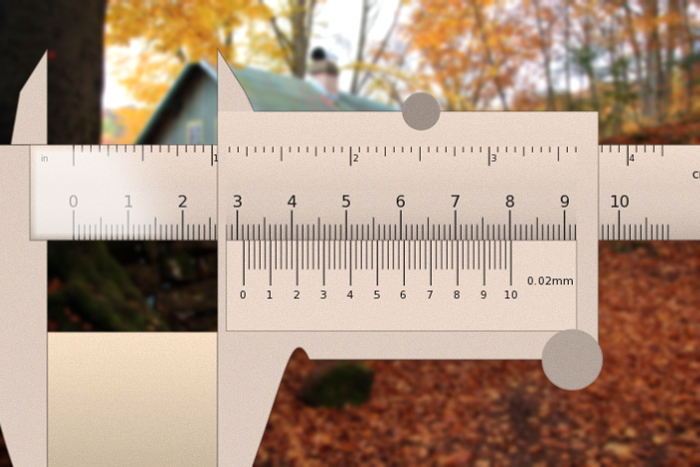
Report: 31.2mm
